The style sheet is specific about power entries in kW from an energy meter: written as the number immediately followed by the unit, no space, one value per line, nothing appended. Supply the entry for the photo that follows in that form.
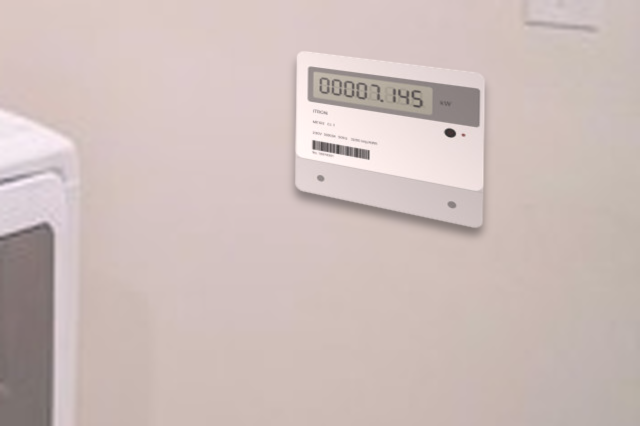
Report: 7.145kW
